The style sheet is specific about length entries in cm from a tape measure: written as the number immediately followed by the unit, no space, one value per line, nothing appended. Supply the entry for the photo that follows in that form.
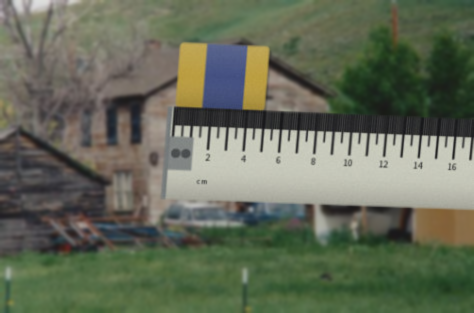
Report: 5cm
